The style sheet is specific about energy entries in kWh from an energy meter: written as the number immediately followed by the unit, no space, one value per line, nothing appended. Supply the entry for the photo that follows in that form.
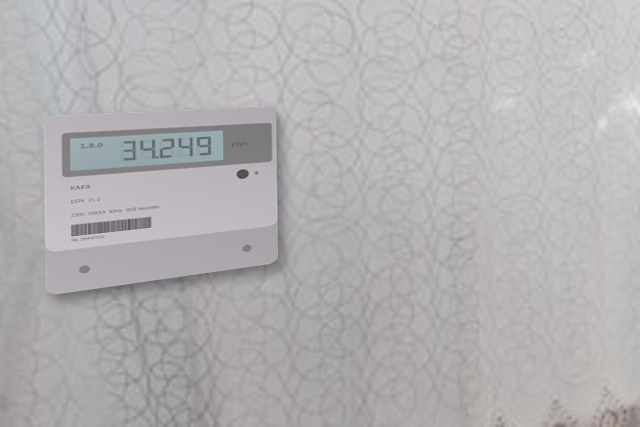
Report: 34.249kWh
